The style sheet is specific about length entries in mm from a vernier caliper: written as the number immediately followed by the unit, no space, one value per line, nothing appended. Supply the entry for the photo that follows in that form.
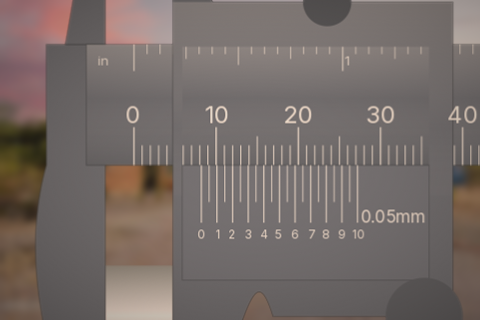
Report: 8.2mm
